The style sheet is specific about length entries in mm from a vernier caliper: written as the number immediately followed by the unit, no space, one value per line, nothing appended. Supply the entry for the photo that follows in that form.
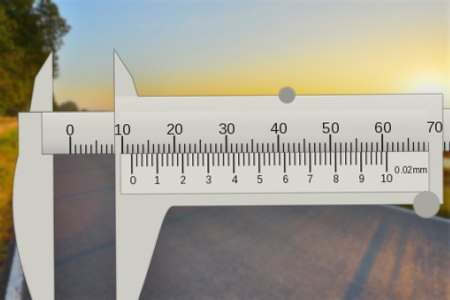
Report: 11.8mm
